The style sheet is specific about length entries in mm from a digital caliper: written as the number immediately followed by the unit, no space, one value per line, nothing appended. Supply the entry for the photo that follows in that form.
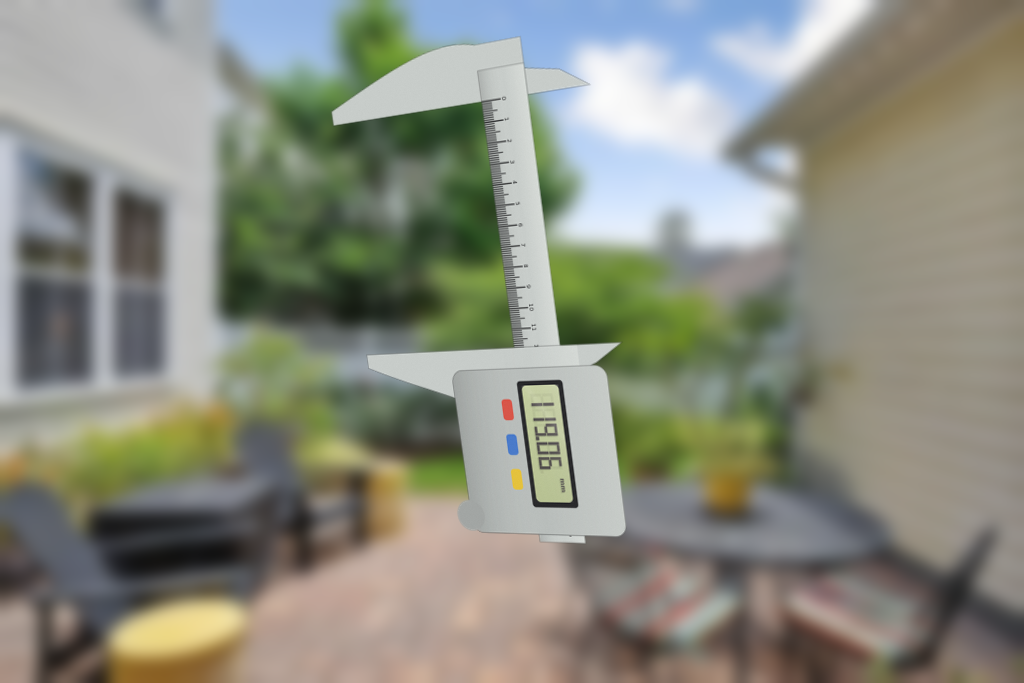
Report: 119.06mm
